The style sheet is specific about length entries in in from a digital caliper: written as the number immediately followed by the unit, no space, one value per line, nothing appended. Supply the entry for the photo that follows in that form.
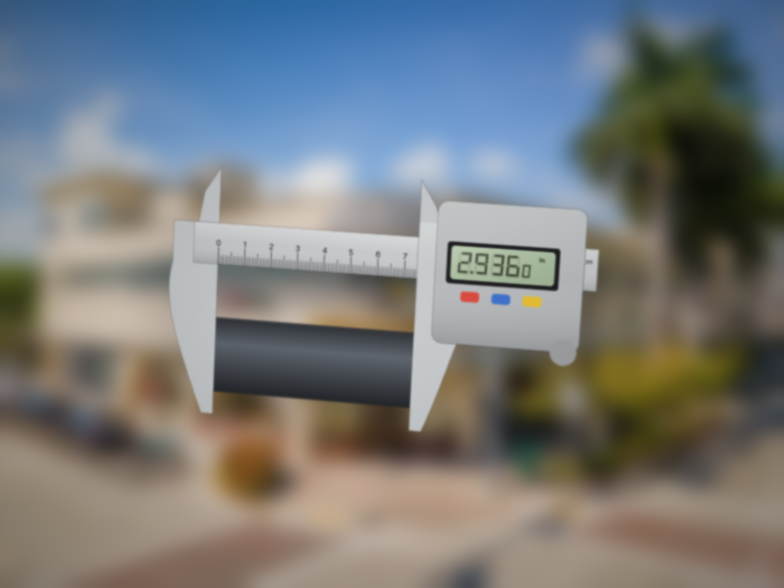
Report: 2.9360in
